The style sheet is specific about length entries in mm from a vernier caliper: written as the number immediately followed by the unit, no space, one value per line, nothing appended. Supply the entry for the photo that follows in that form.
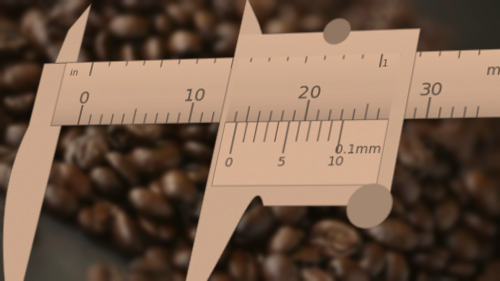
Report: 14.2mm
